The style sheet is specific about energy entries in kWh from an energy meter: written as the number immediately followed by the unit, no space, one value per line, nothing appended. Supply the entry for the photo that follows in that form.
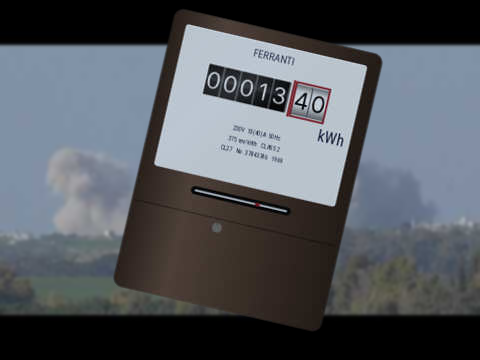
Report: 13.40kWh
